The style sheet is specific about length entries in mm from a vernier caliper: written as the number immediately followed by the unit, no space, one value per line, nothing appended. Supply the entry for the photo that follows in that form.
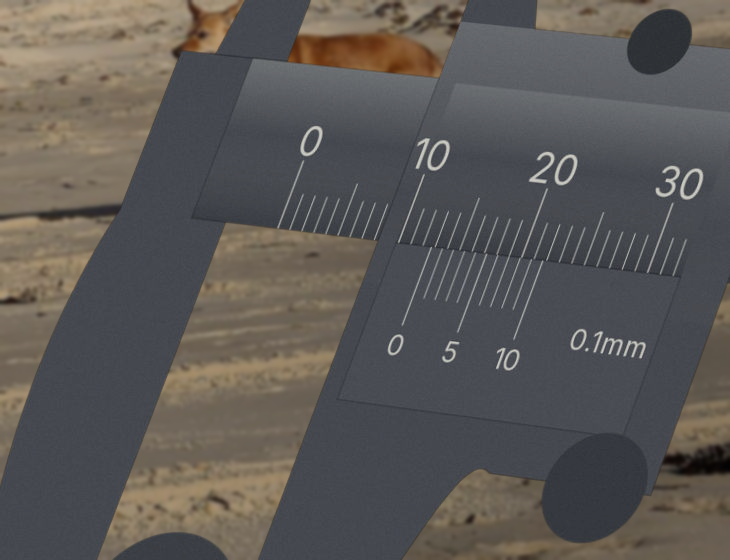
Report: 12.7mm
